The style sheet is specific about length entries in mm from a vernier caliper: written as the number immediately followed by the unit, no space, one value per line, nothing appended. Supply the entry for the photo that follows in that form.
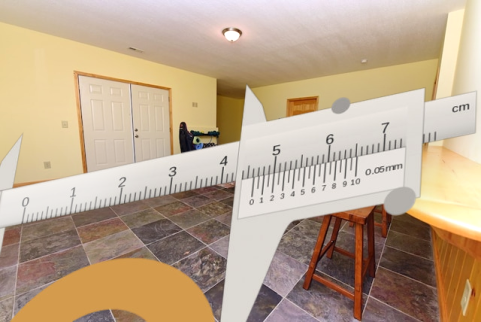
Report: 46.2mm
